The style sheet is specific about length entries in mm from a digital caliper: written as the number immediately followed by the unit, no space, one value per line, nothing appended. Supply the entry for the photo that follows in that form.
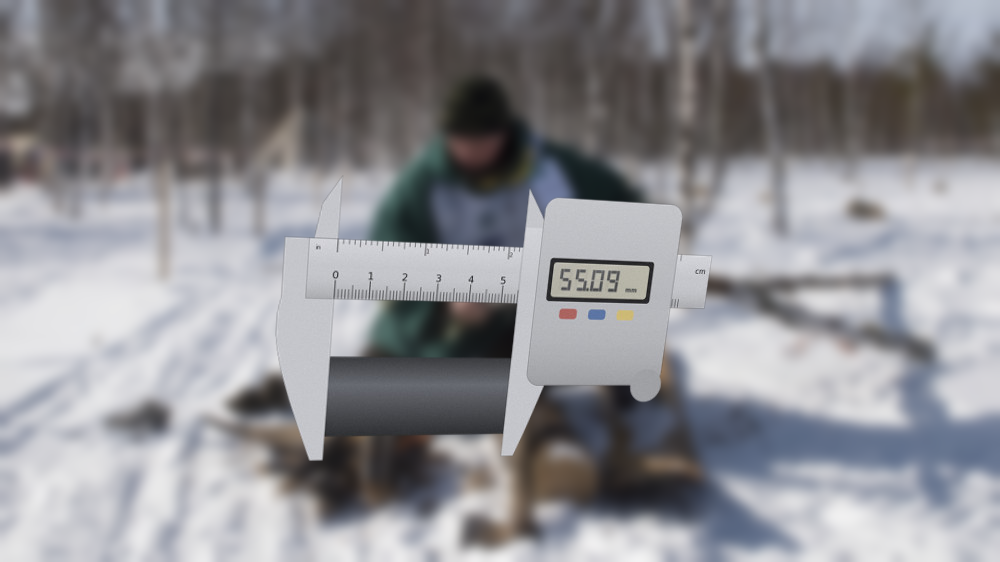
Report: 55.09mm
